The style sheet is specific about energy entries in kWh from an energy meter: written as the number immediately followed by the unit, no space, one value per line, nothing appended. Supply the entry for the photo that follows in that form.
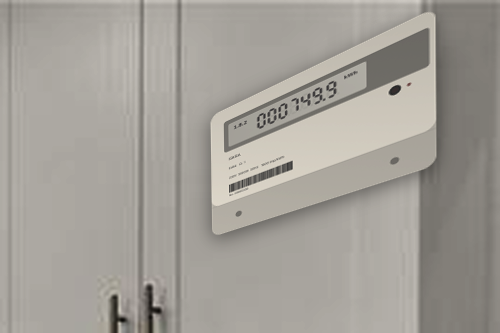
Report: 749.9kWh
